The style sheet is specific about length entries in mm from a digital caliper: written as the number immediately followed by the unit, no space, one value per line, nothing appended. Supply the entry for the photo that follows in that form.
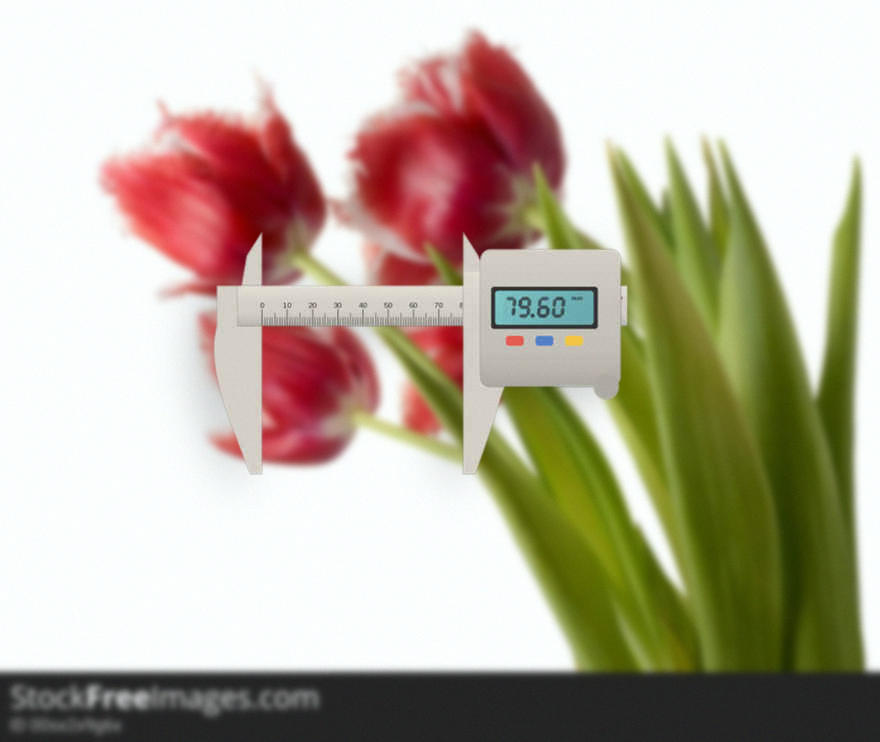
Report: 79.60mm
